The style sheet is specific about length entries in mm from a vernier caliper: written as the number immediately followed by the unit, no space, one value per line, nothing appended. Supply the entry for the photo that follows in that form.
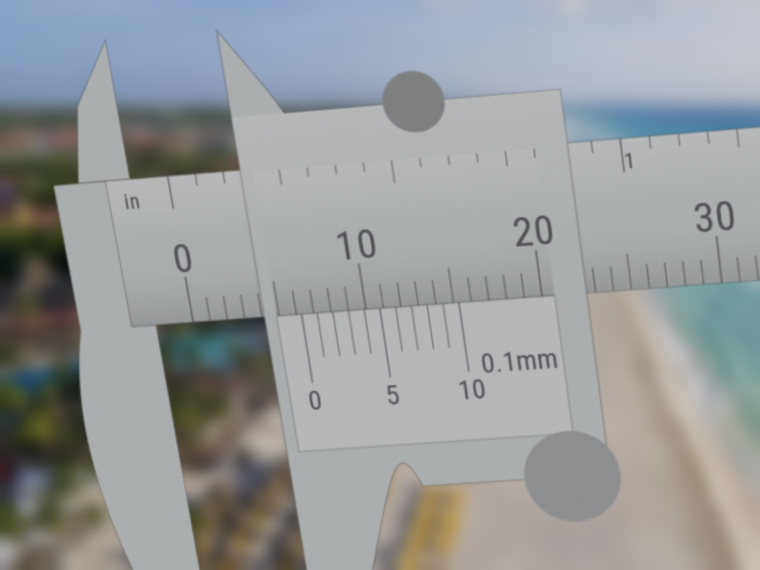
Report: 6.3mm
